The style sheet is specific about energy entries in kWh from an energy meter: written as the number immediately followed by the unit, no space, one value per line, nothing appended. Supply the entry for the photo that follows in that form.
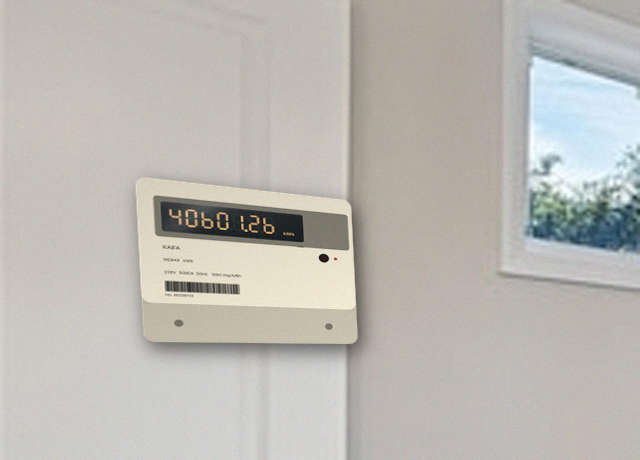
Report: 40601.26kWh
